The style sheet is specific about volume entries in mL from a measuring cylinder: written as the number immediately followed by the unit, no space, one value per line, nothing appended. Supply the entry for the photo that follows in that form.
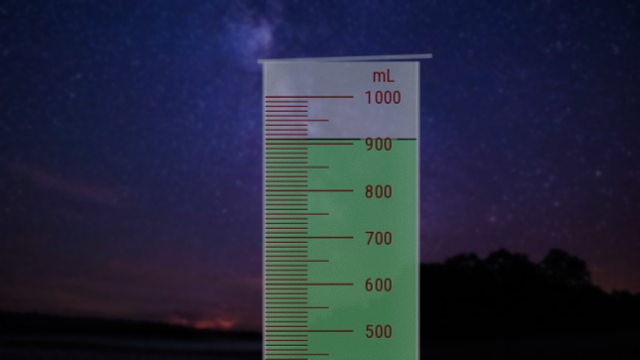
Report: 910mL
